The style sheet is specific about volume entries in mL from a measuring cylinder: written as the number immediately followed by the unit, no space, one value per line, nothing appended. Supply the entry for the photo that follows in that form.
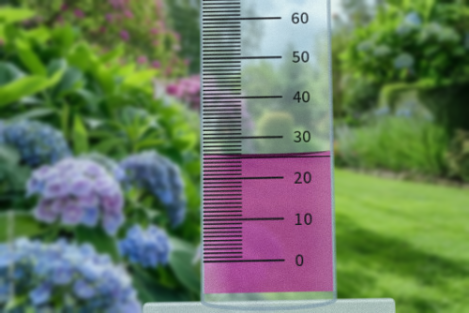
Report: 25mL
